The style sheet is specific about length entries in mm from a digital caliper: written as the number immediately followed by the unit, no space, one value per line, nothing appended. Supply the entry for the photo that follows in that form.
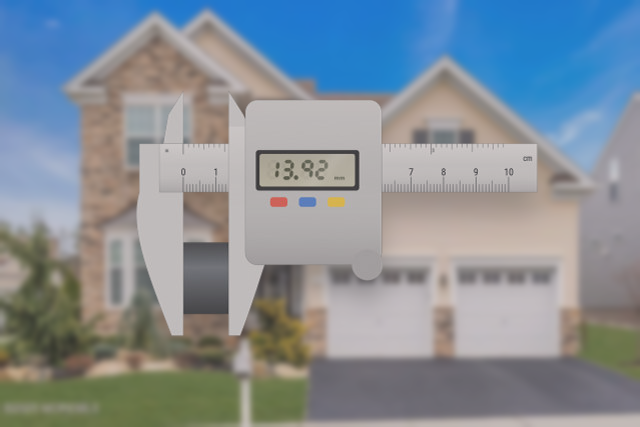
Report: 13.92mm
